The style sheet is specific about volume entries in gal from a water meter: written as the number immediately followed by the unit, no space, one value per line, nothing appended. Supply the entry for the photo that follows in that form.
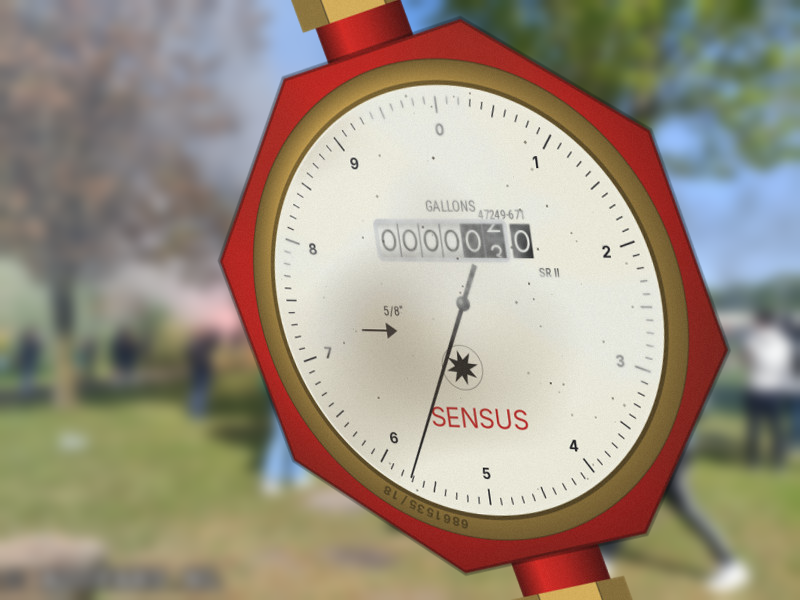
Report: 25.7gal
